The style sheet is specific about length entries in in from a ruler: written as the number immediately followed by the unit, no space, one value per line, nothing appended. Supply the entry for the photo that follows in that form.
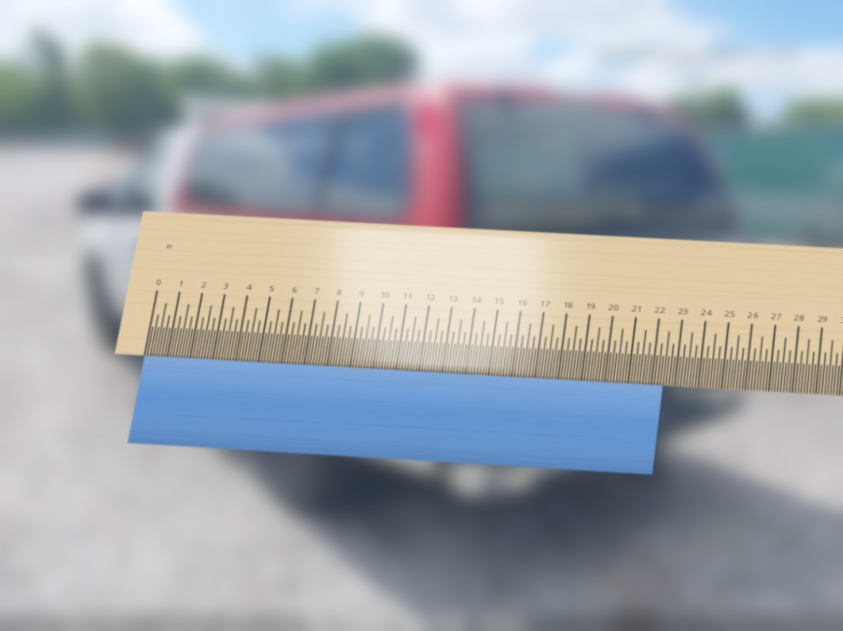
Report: 22.5in
